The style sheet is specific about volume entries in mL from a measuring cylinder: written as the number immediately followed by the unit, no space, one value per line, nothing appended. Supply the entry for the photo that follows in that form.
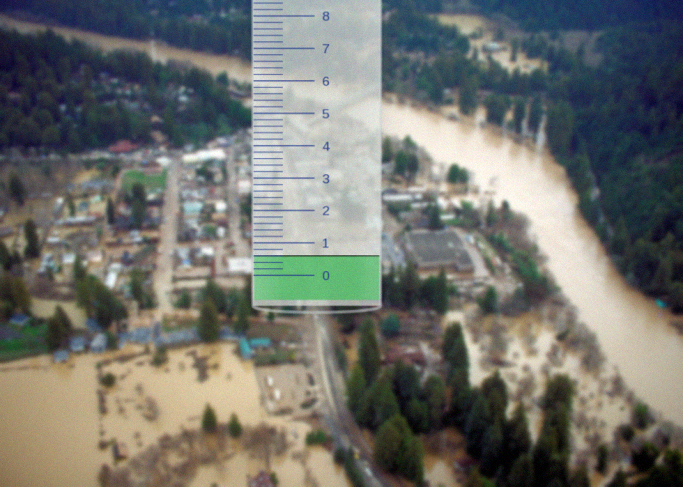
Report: 0.6mL
